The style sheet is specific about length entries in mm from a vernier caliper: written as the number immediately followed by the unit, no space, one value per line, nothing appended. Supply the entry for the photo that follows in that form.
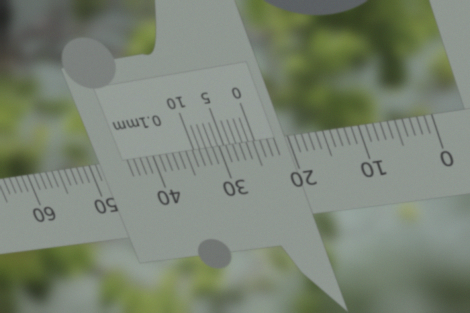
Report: 24.8mm
